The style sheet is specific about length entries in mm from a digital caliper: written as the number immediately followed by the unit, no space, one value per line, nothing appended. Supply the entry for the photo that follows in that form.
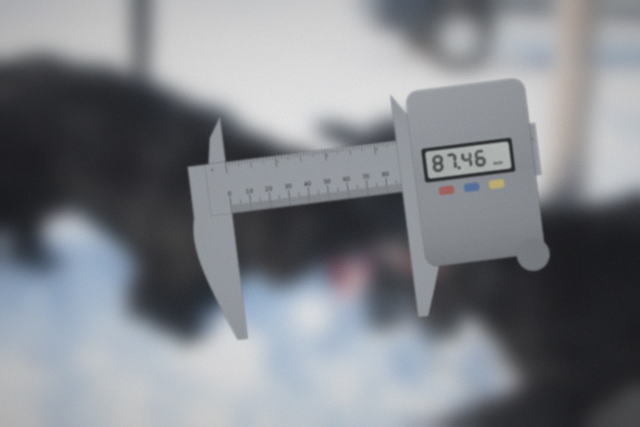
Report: 87.46mm
